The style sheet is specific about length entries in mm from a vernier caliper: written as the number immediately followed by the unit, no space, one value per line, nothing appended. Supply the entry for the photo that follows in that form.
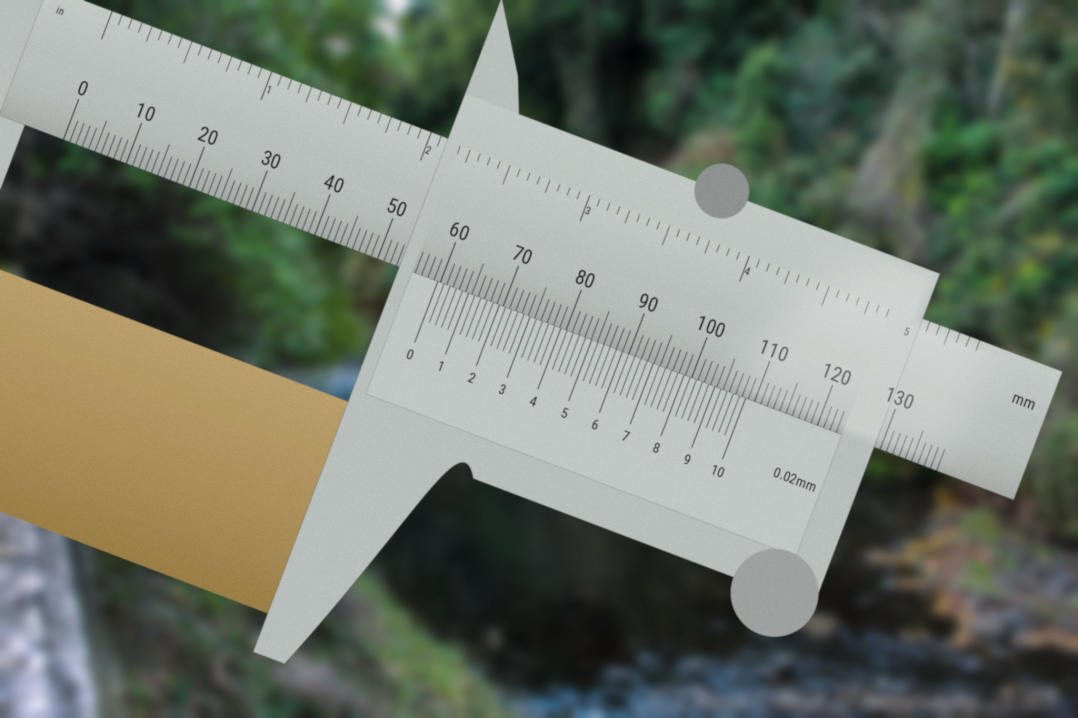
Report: 59.6mm
